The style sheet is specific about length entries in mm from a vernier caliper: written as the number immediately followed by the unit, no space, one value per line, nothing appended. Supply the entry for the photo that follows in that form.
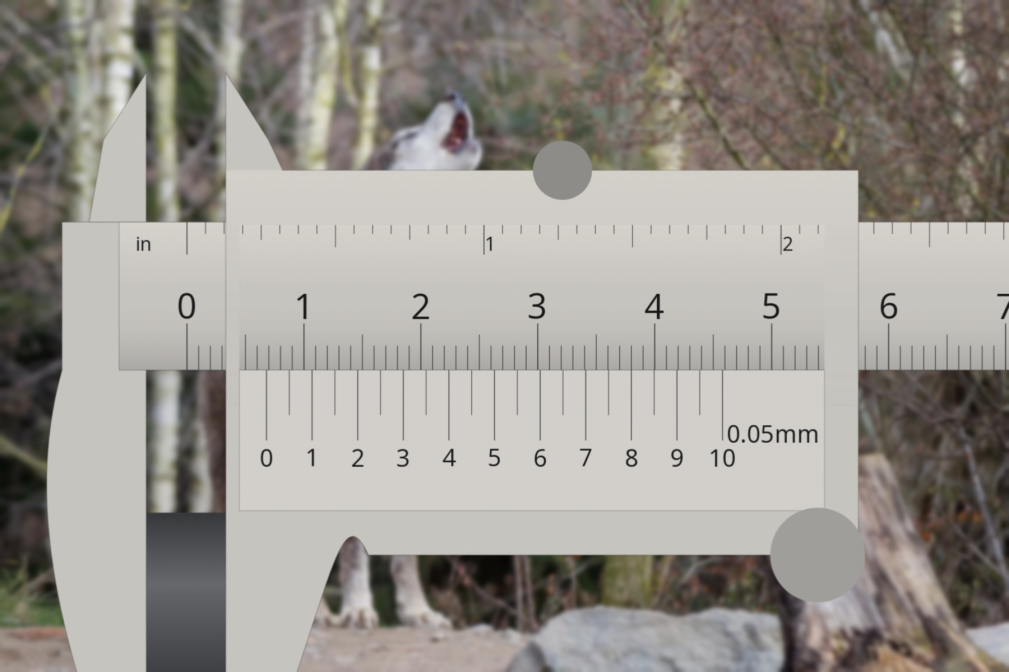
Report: 6.8mm
